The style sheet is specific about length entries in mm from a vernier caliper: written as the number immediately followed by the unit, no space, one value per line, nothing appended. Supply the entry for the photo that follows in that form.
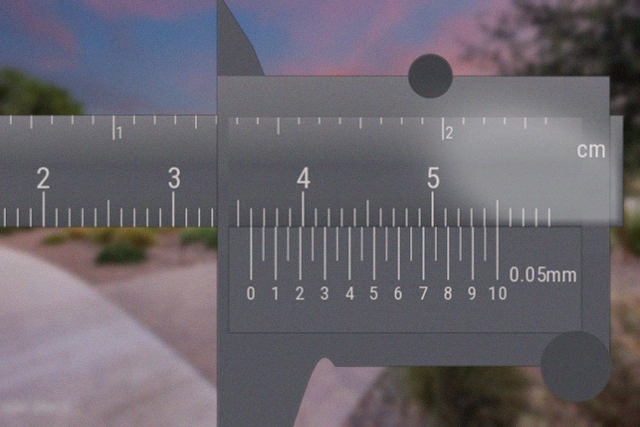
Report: 36.0mm
